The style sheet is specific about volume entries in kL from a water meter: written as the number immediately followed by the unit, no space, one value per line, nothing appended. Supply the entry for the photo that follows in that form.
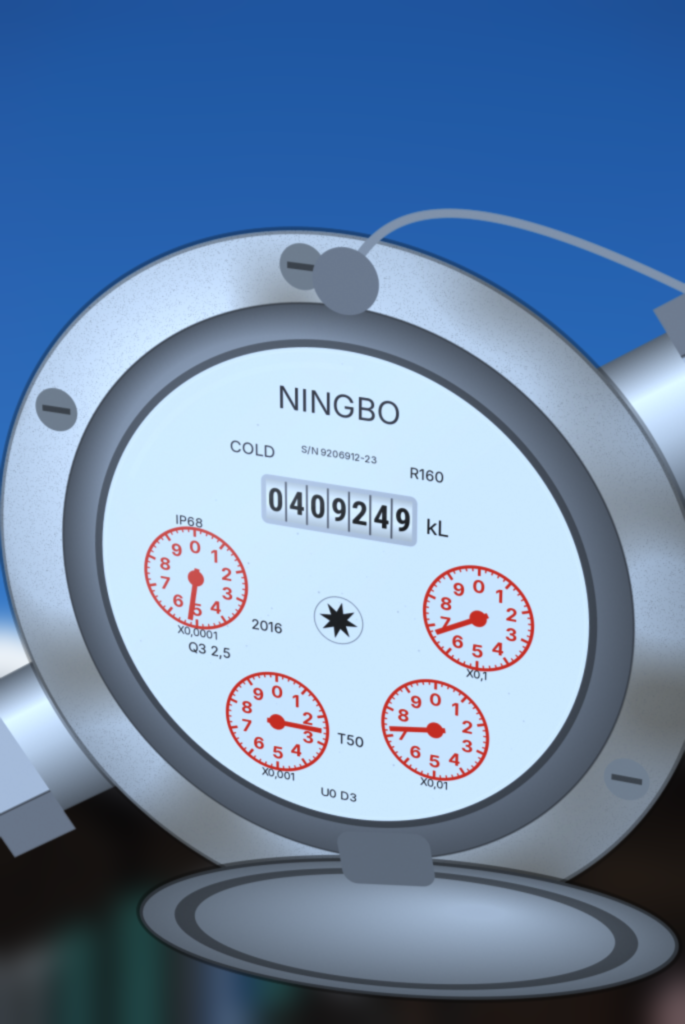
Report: 409249.6725kL
